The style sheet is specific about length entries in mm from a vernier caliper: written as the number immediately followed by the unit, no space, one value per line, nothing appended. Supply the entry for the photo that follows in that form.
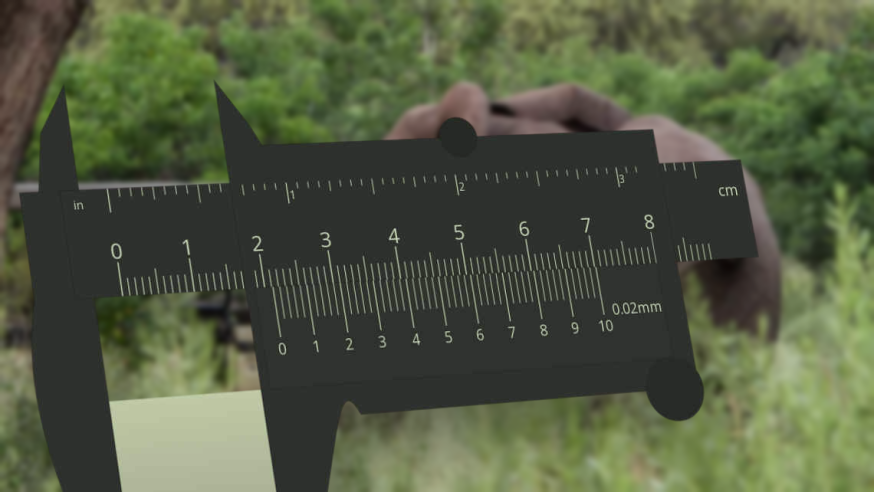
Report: 21.2mm
